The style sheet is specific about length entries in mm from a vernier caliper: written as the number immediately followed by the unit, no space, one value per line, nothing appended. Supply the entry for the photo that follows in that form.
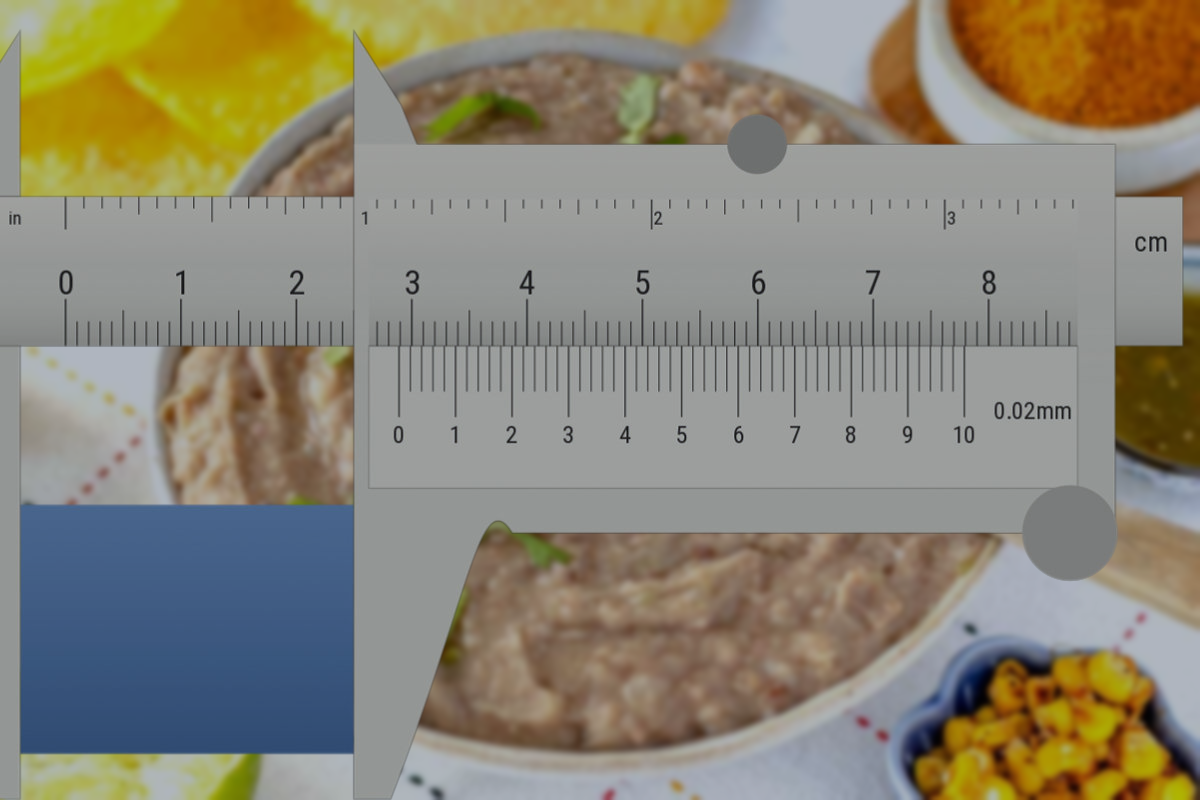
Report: 28.9mm
